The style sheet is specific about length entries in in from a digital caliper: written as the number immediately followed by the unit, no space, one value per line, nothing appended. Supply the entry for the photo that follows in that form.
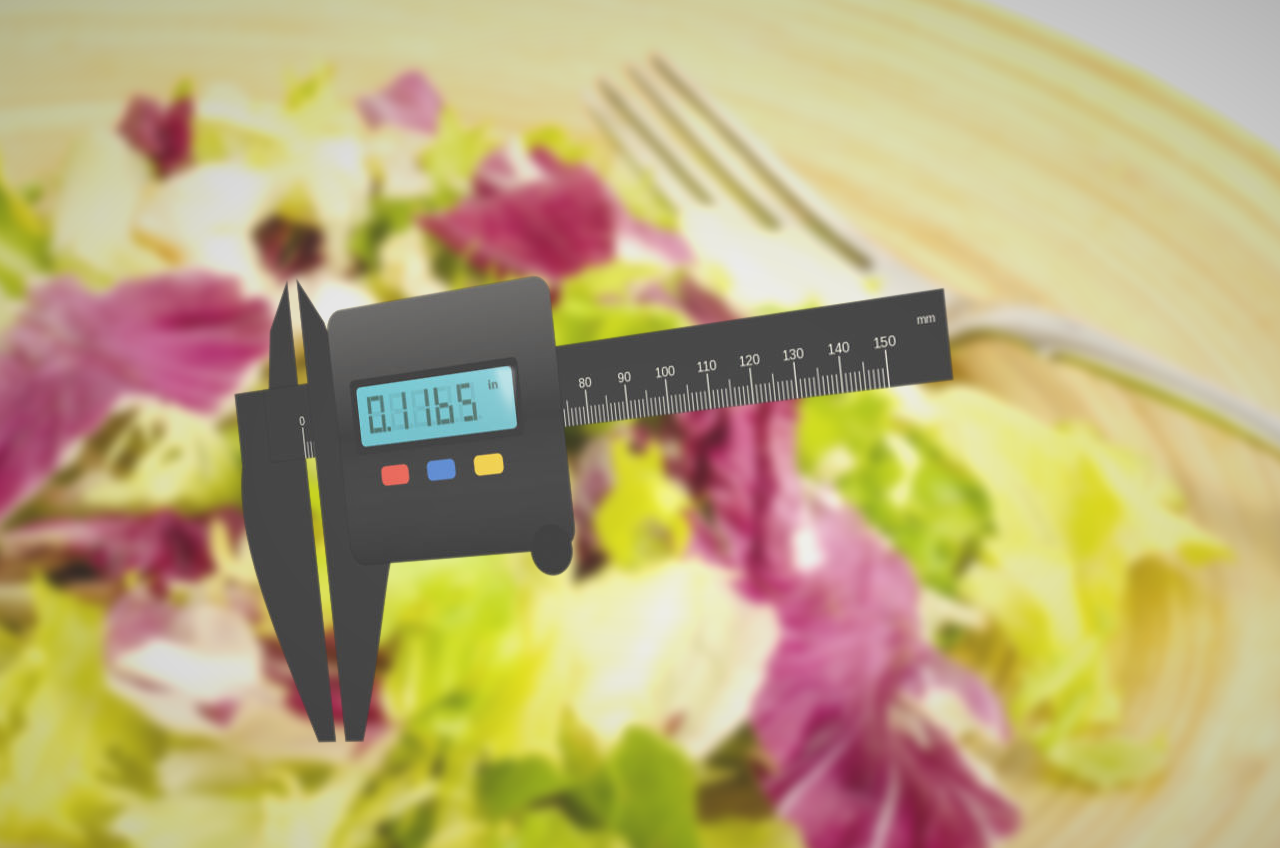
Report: 0.1165in
